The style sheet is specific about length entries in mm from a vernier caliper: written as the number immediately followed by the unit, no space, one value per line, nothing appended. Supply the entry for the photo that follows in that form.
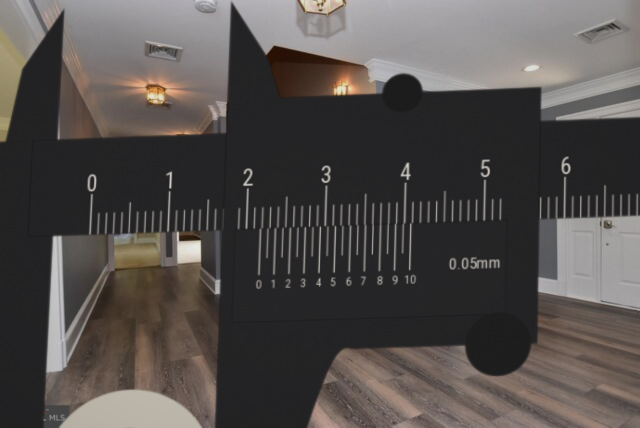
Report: 21.8mm
